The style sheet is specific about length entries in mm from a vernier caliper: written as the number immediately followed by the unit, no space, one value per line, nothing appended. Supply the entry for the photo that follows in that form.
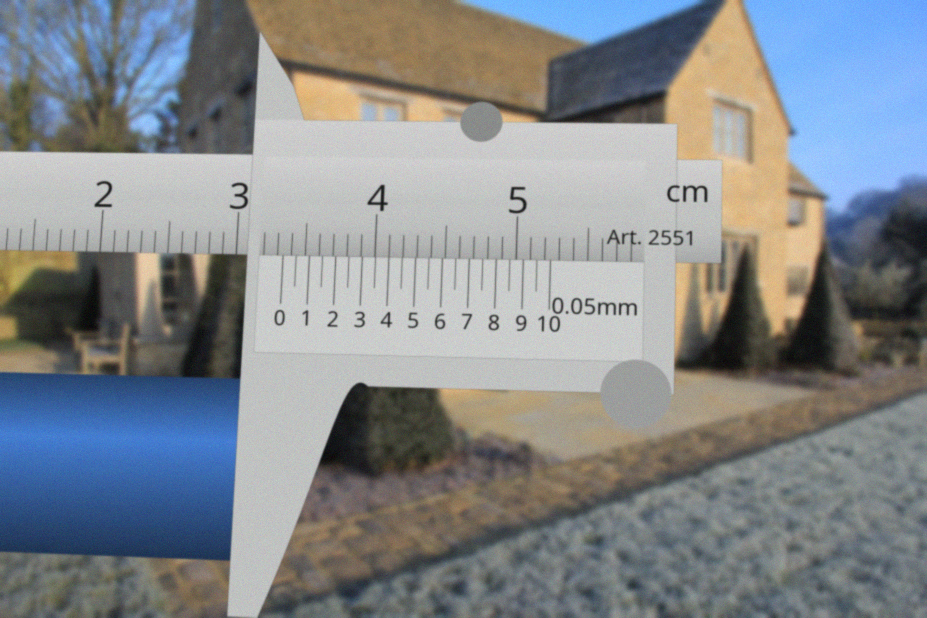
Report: 33.4mm
